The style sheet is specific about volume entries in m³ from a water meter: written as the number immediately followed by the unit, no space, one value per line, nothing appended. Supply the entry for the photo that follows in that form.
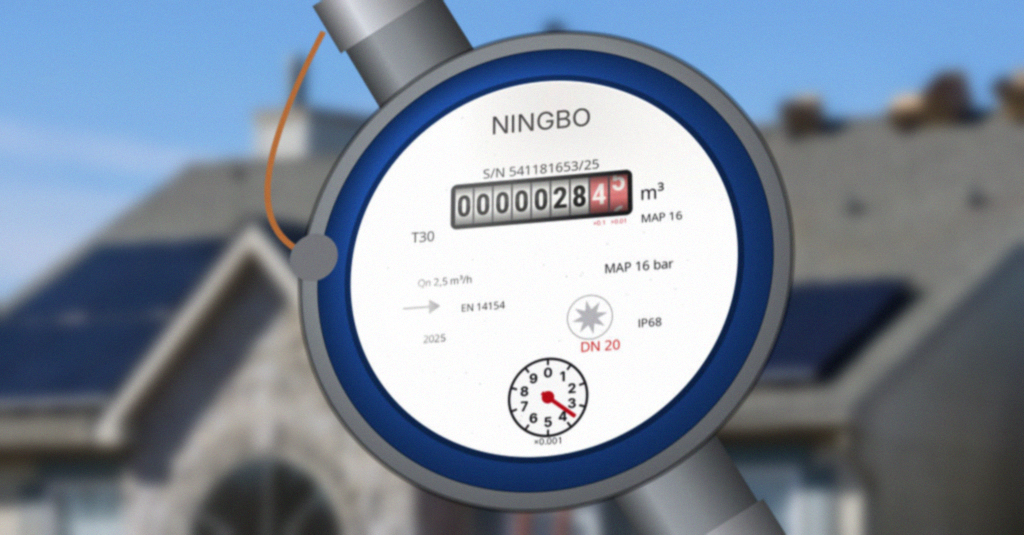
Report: 28.453m³
